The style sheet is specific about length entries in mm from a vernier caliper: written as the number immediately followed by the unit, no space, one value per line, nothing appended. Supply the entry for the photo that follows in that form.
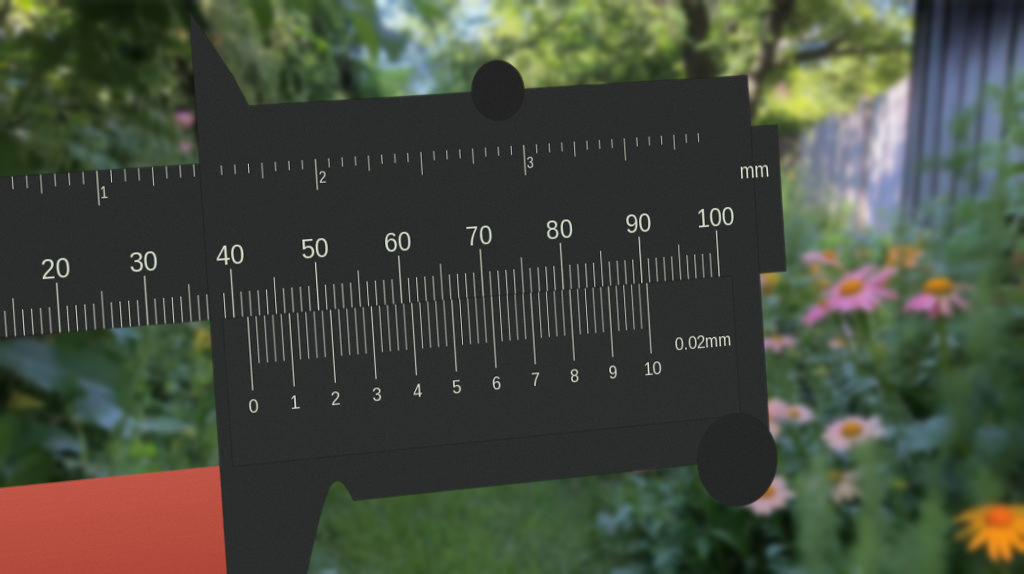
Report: 41.6mm
